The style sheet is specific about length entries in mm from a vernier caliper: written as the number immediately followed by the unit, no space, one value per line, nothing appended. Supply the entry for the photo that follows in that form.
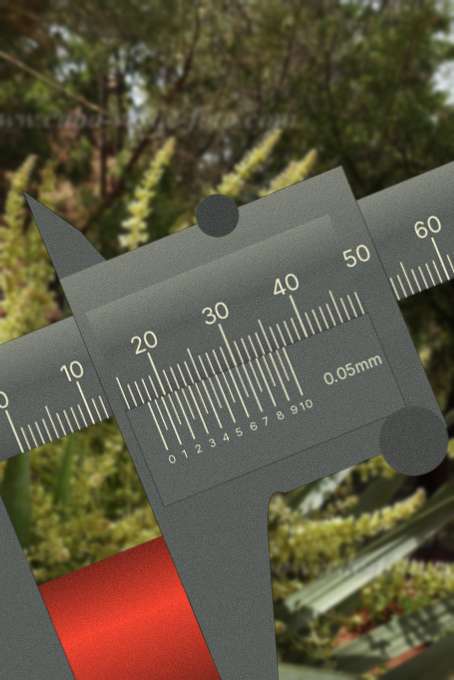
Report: 17.6mm
